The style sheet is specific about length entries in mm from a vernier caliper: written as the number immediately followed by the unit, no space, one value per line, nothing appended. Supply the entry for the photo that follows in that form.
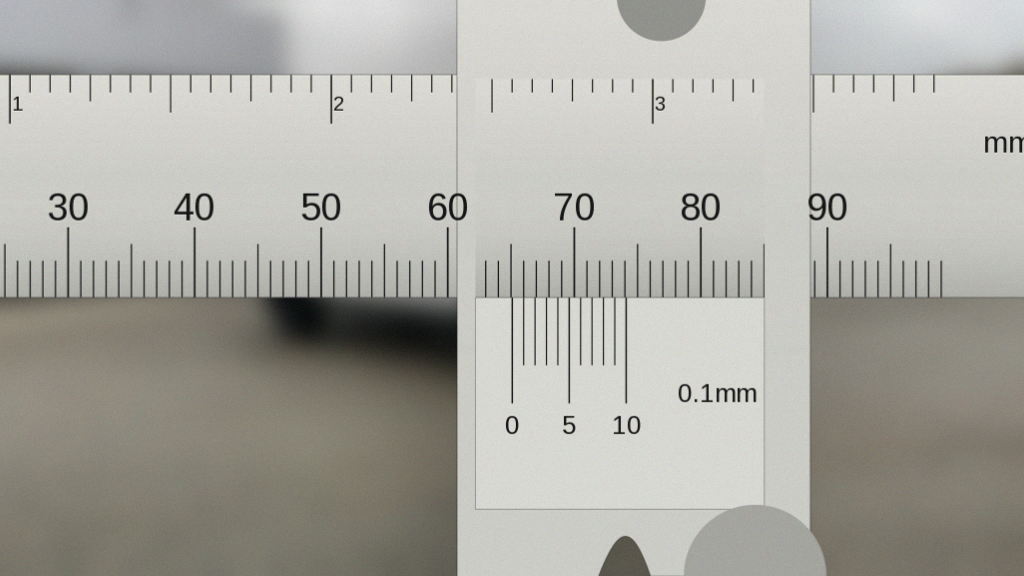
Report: 65.1mm
